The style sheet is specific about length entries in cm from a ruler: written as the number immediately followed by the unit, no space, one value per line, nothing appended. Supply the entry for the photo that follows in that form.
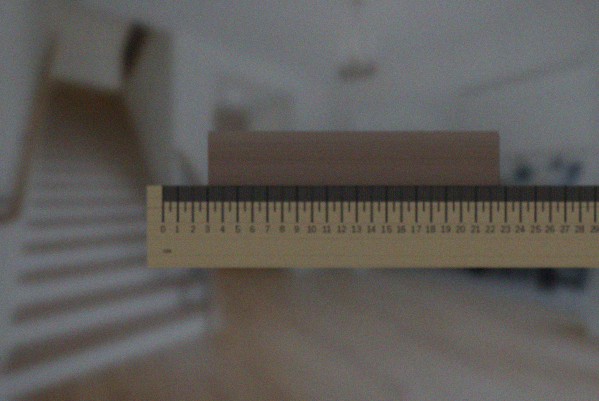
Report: 19.5cm
